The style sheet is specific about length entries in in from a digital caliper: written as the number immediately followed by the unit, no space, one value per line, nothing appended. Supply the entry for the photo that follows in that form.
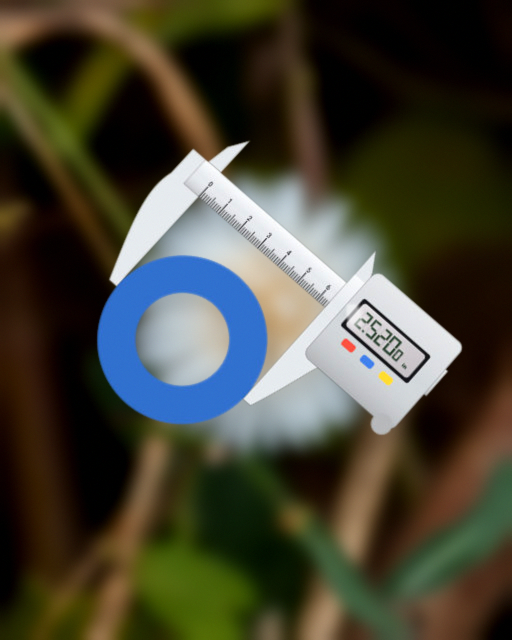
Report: 2.5200in
